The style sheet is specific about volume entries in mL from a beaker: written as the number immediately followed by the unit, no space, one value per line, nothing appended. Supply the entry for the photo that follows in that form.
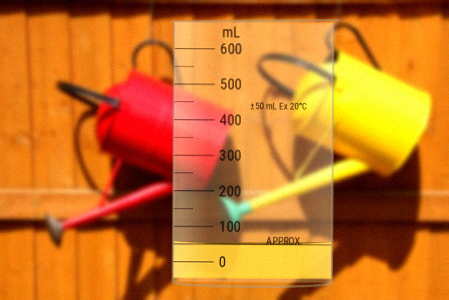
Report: 50mL
